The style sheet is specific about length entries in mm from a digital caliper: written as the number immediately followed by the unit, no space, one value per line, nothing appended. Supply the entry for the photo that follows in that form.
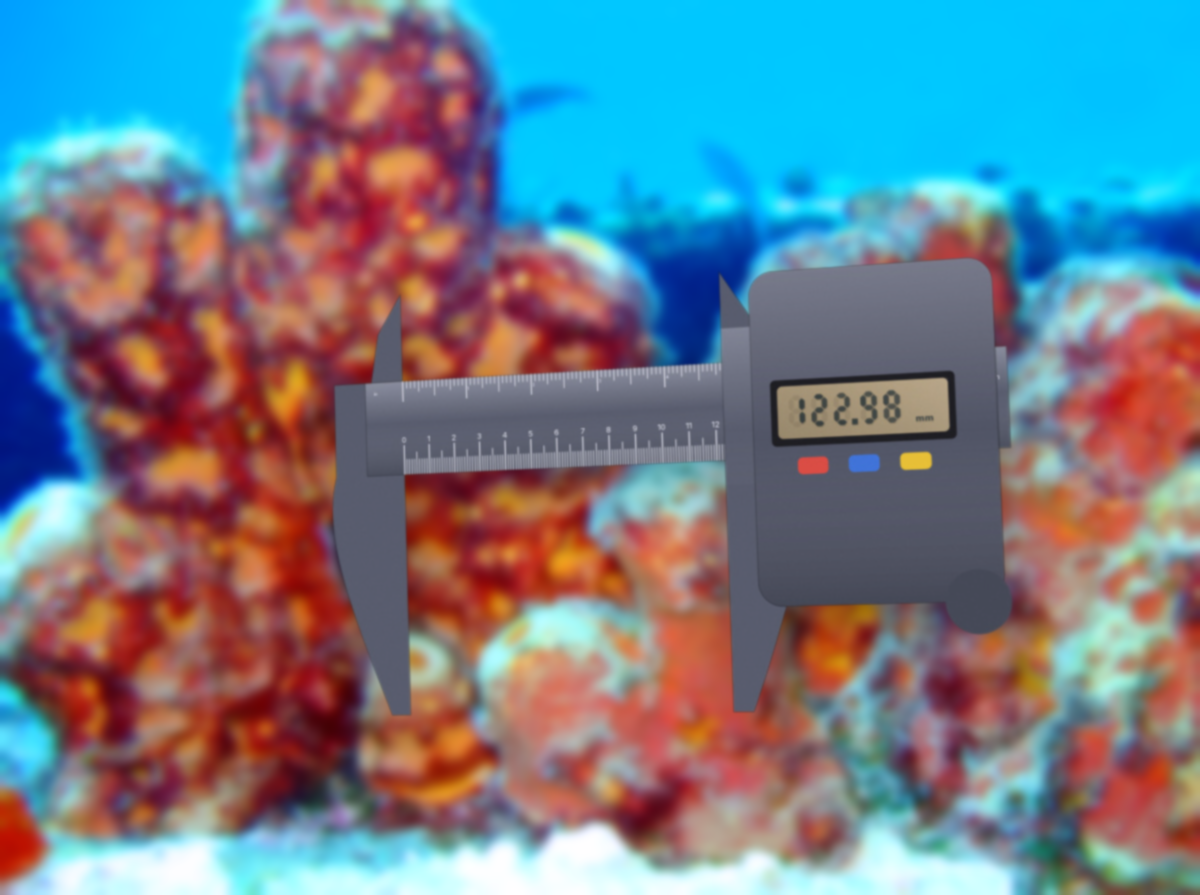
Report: 122.98mm
